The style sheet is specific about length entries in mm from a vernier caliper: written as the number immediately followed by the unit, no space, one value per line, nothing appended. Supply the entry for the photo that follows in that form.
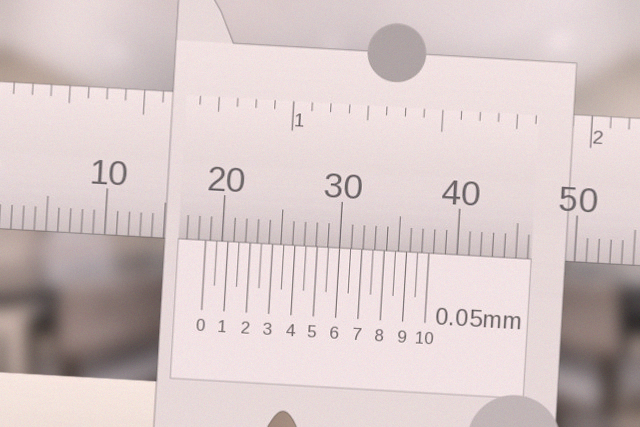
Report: 18.6mm
